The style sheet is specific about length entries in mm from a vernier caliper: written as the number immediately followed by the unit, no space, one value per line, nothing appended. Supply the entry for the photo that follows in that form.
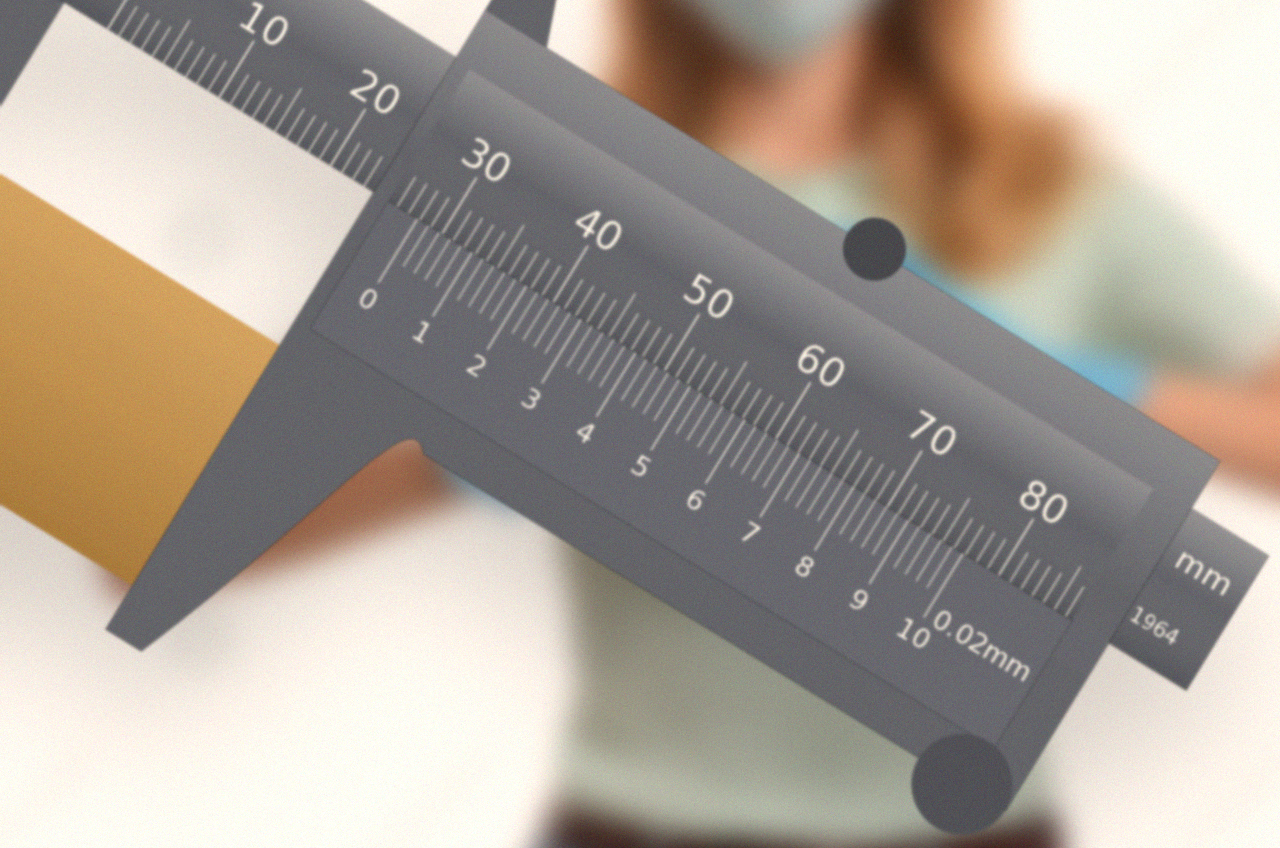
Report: 27.8mm
